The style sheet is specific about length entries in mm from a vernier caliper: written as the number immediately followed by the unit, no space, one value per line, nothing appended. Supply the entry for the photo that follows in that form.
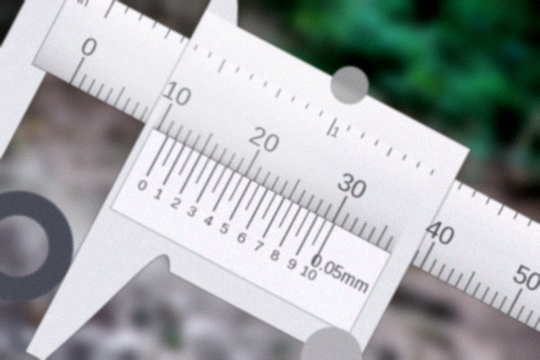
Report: 11.2mm
